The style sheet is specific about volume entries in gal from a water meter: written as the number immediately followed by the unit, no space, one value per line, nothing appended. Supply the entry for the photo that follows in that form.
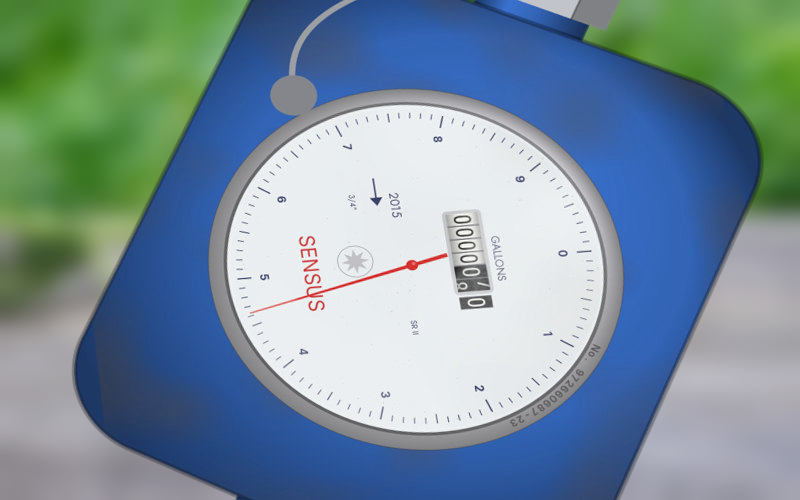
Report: 74.6gal
